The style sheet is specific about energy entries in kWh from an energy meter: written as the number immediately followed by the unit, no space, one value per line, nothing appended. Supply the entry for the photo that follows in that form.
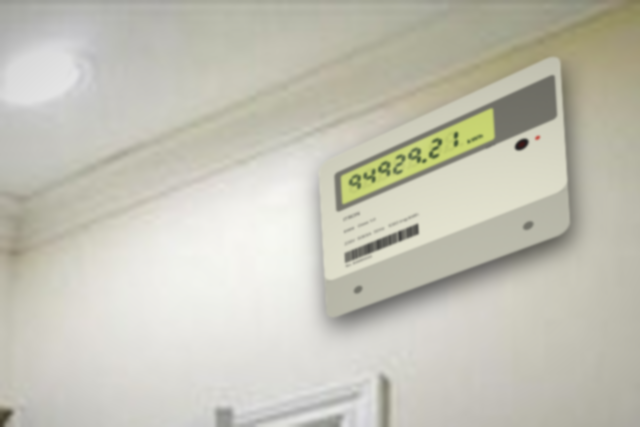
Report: 94929.21kWh
